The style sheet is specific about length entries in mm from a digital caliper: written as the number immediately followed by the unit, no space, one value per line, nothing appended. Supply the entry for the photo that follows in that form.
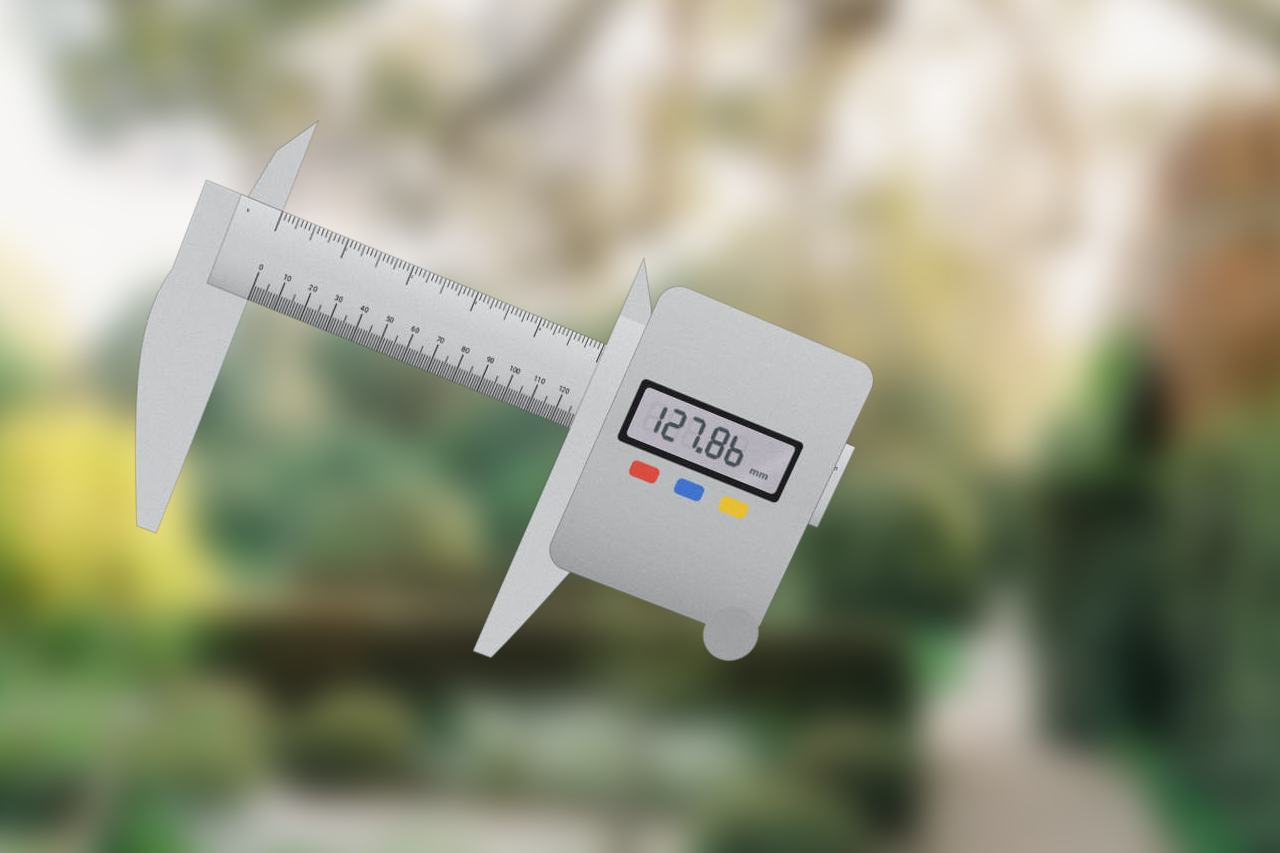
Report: 127.86mm
